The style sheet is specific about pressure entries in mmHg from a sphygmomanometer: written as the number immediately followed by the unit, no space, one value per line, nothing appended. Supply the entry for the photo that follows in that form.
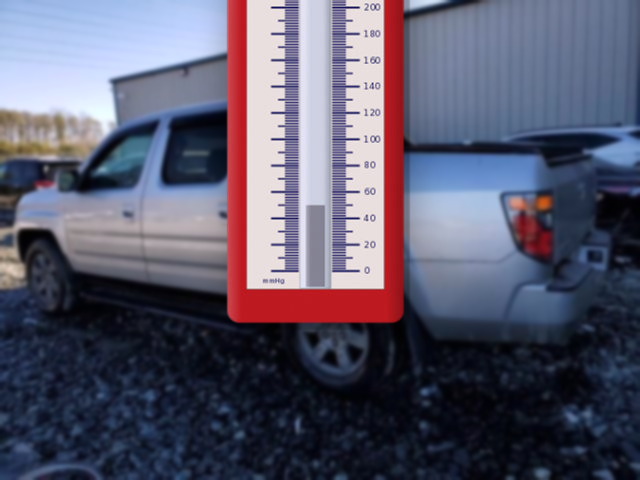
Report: 50mmHg
